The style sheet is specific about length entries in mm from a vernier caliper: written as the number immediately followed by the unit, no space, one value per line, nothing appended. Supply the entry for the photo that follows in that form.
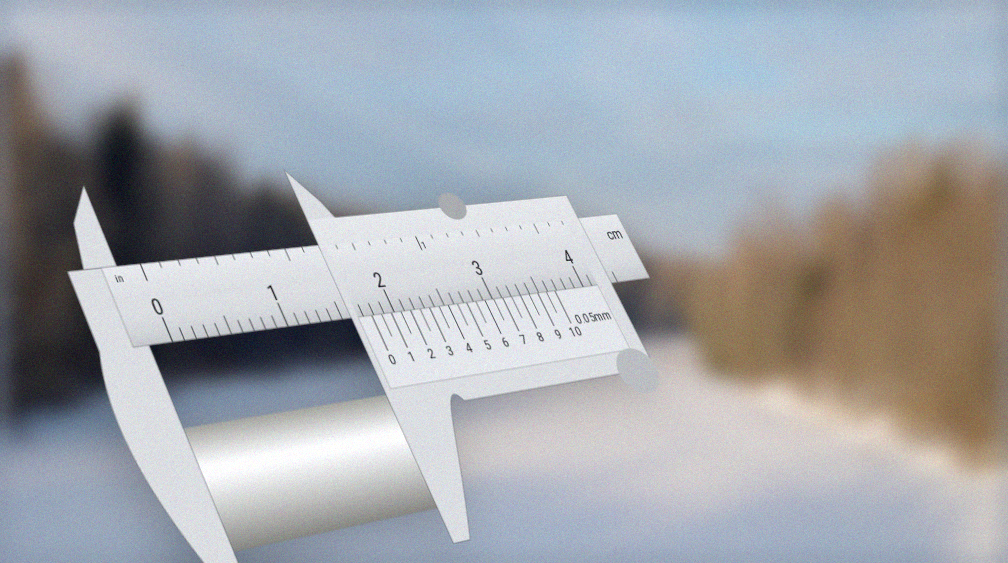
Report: 17.8mm
